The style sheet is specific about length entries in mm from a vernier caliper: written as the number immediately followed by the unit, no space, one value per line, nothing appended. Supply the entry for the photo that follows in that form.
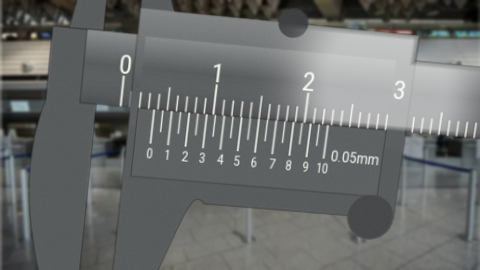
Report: 3.6mm
